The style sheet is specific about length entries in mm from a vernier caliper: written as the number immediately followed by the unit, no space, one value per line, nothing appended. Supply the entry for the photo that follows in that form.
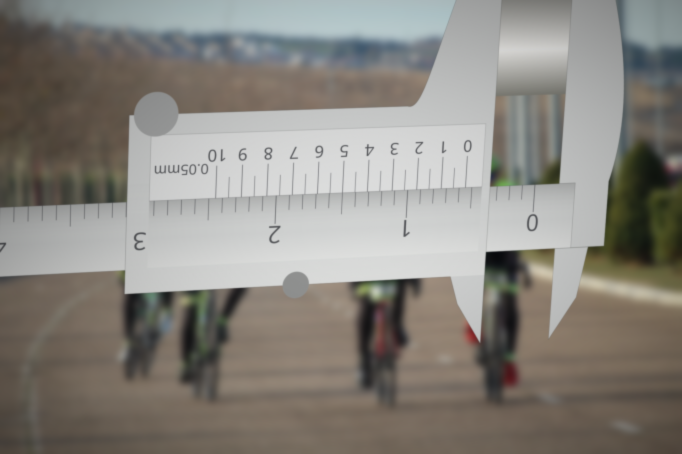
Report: 5.5mm
